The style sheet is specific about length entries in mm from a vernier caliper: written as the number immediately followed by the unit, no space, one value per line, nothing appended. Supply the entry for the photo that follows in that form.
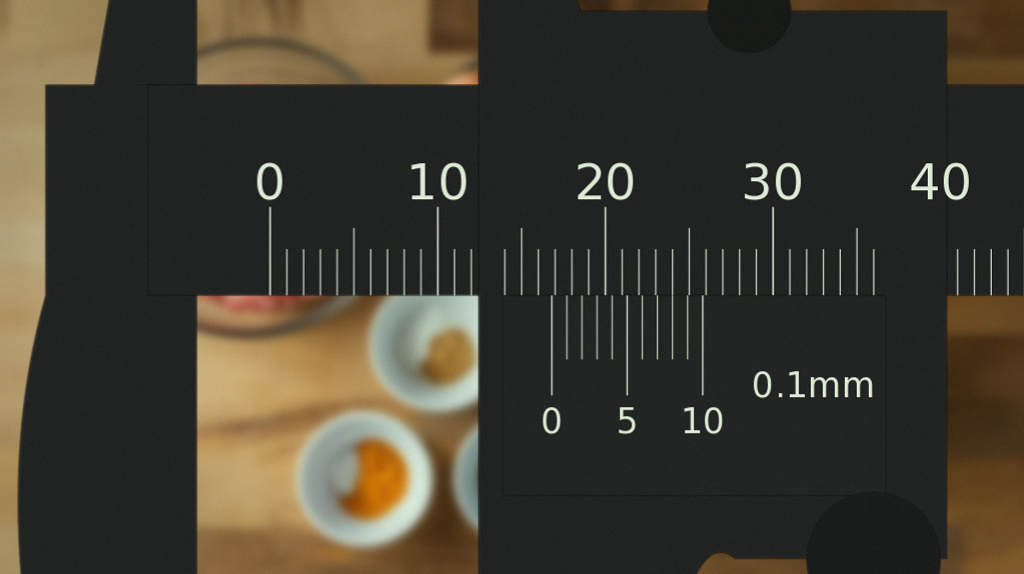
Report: 16.8mm
